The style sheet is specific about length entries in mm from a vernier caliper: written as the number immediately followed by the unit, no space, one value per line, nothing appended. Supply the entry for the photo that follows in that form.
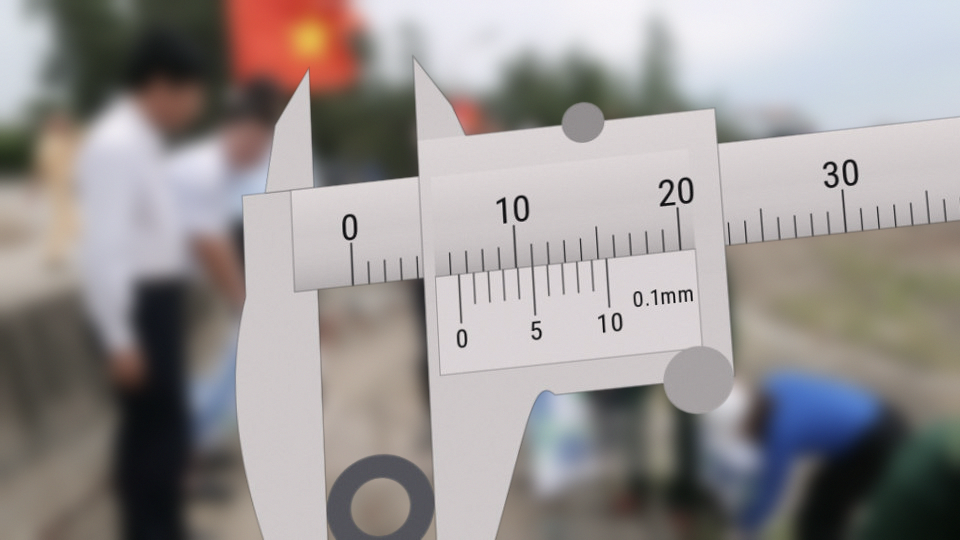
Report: 6.5mm
